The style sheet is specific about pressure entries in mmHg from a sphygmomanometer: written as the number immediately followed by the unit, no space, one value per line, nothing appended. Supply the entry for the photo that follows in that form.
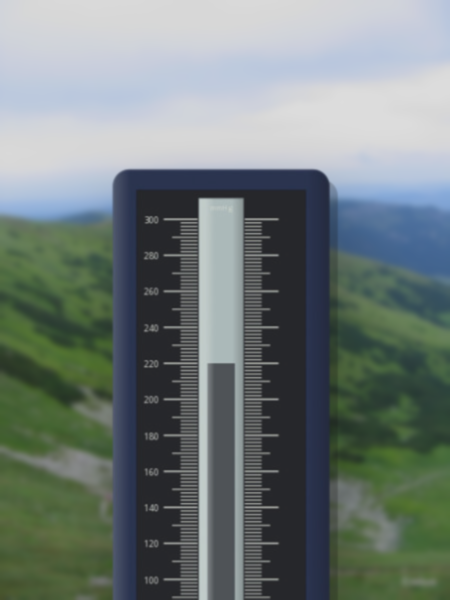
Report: 220mmHg
